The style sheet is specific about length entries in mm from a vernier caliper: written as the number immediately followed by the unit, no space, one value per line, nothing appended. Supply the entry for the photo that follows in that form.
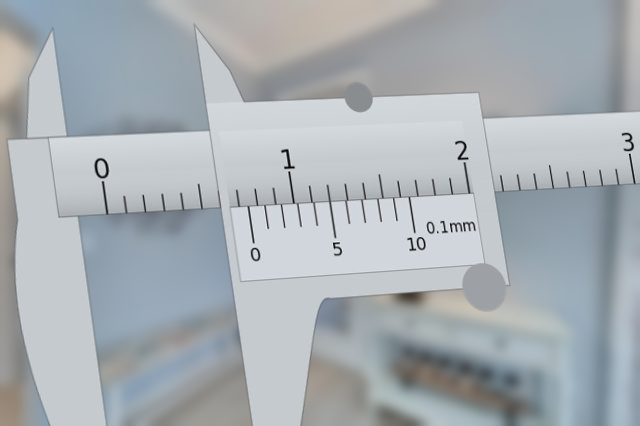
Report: 7.5mm
